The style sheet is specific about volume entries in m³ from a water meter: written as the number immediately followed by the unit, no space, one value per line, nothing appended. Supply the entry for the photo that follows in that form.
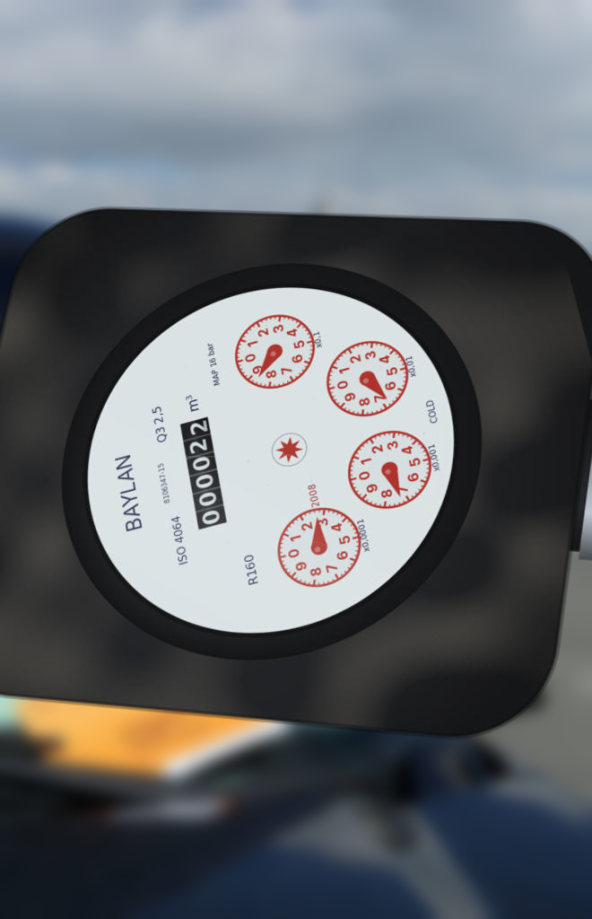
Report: 21.8672m³
